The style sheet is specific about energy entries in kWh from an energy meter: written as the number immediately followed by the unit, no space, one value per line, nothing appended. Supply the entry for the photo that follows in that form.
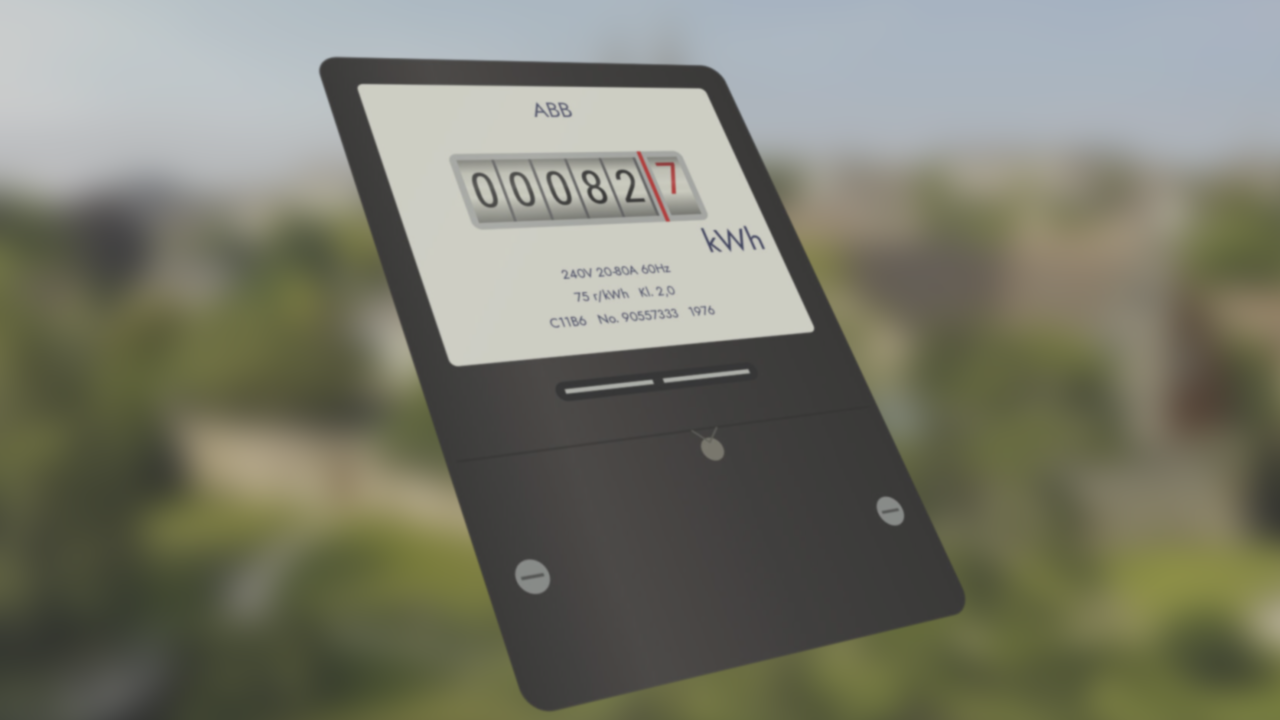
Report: 82.7kWh
